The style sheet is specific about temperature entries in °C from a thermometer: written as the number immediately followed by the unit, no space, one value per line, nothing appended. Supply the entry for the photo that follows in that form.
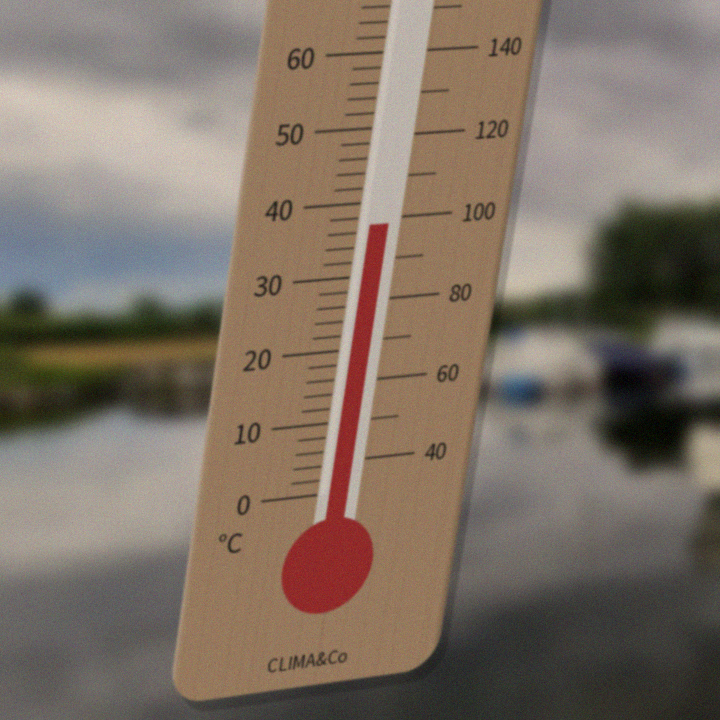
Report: 37°C
